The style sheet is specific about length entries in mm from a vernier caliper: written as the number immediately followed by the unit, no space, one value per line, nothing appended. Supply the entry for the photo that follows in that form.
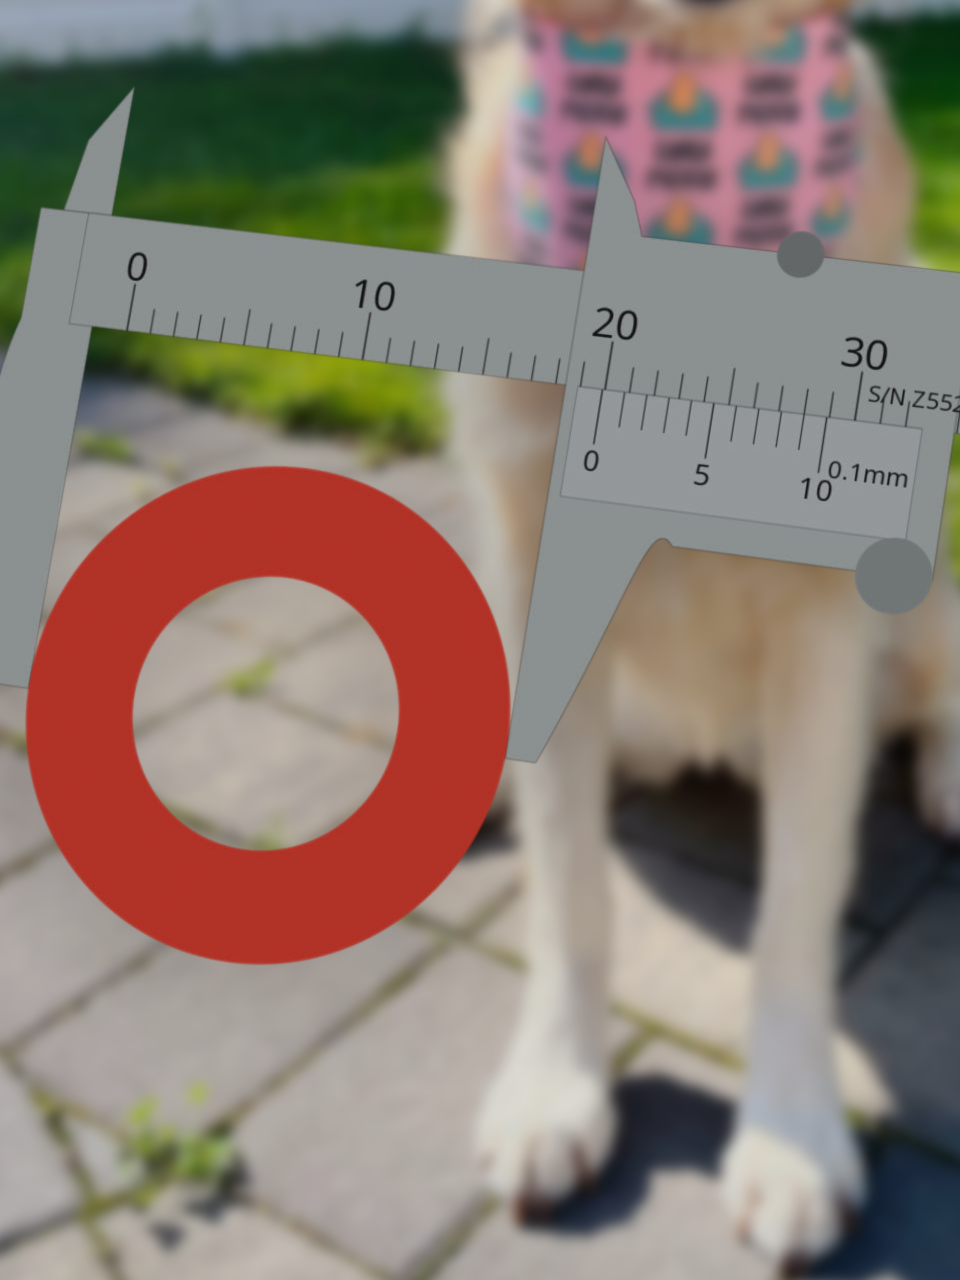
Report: 19.9mm
